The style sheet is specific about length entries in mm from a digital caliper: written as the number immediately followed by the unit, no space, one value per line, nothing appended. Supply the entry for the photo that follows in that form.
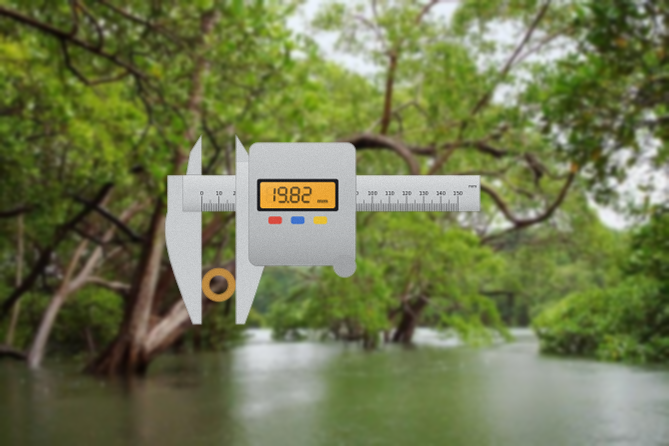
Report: 19.82mm
